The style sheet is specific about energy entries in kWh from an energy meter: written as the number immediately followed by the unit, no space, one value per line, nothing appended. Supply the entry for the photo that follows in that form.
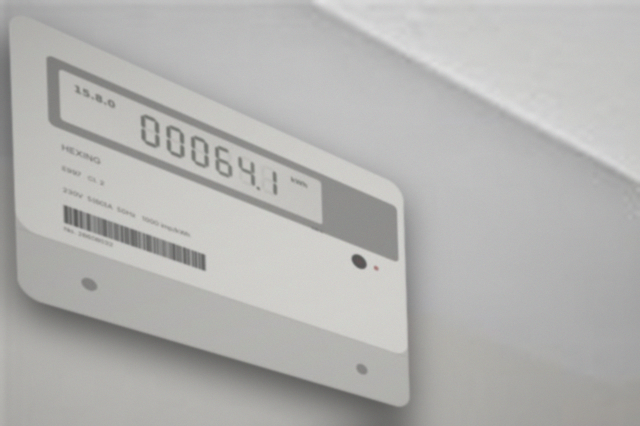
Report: 64.1kWh
